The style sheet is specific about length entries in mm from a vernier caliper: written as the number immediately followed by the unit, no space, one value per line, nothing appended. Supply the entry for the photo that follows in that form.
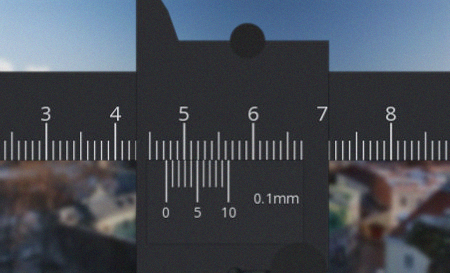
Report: 47.4mm
